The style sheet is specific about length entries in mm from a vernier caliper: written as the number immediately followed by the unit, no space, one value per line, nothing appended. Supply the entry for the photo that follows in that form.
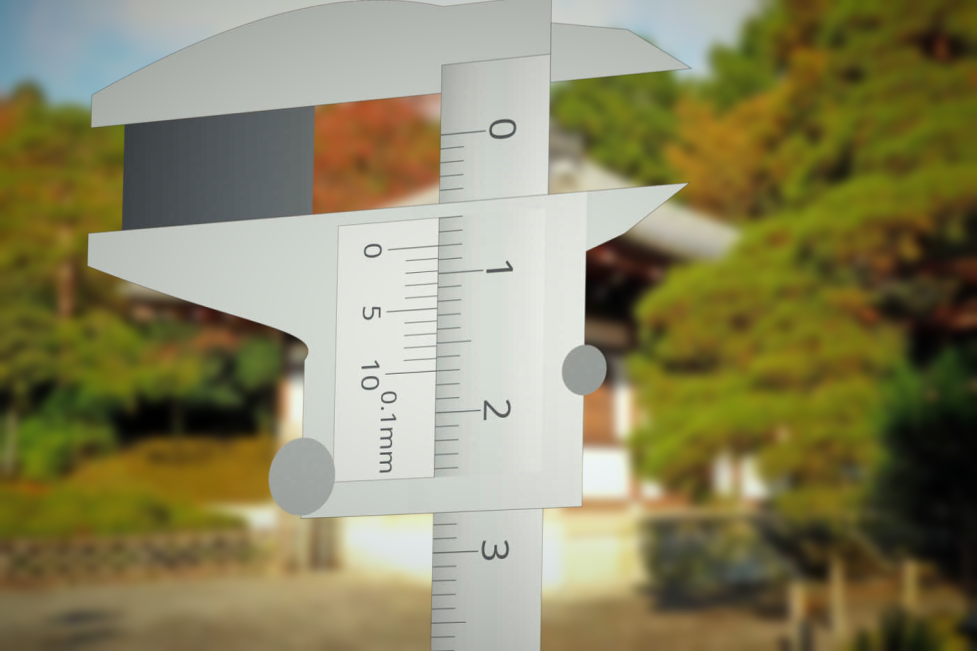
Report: 8.0mm
